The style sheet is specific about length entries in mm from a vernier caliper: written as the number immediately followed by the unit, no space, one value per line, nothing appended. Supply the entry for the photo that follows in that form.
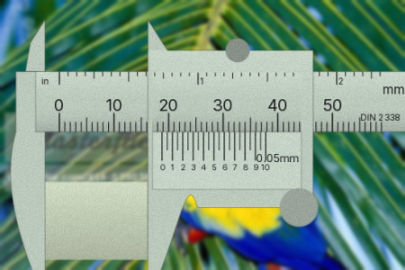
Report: 18.8mm
